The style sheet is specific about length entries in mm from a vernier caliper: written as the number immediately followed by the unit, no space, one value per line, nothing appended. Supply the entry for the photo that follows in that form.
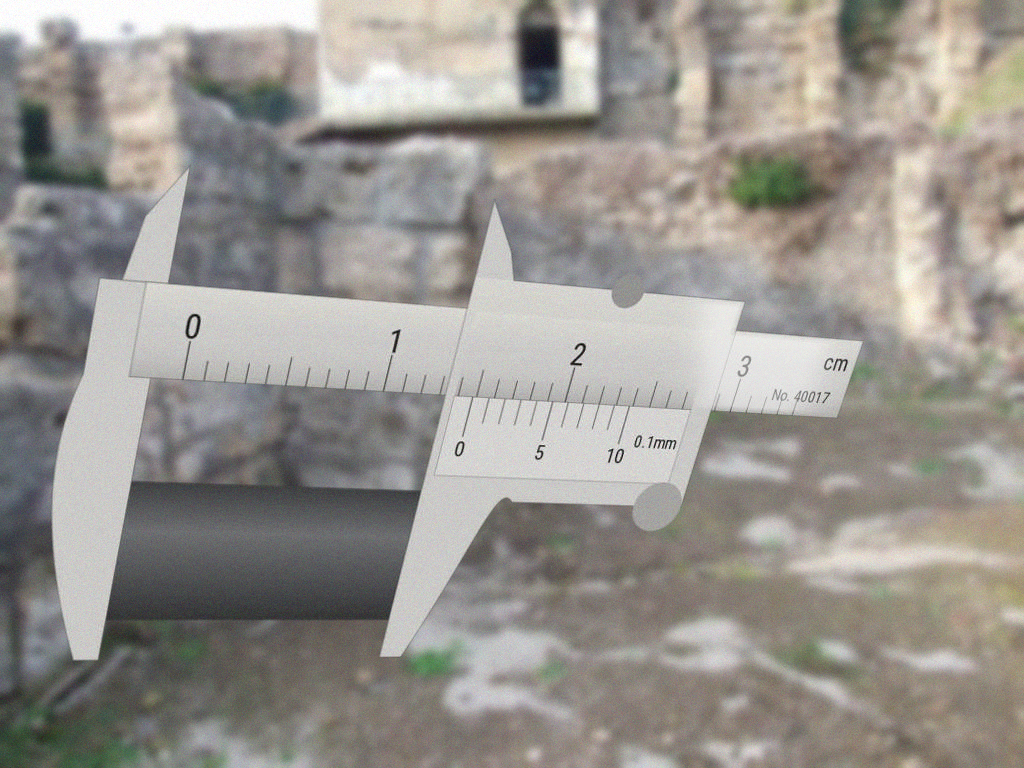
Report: 14.8mm
